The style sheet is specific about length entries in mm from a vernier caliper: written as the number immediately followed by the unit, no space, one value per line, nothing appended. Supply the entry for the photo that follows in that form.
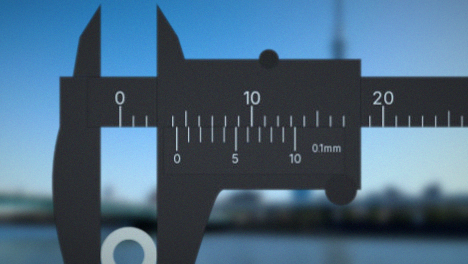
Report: 4.3mm
